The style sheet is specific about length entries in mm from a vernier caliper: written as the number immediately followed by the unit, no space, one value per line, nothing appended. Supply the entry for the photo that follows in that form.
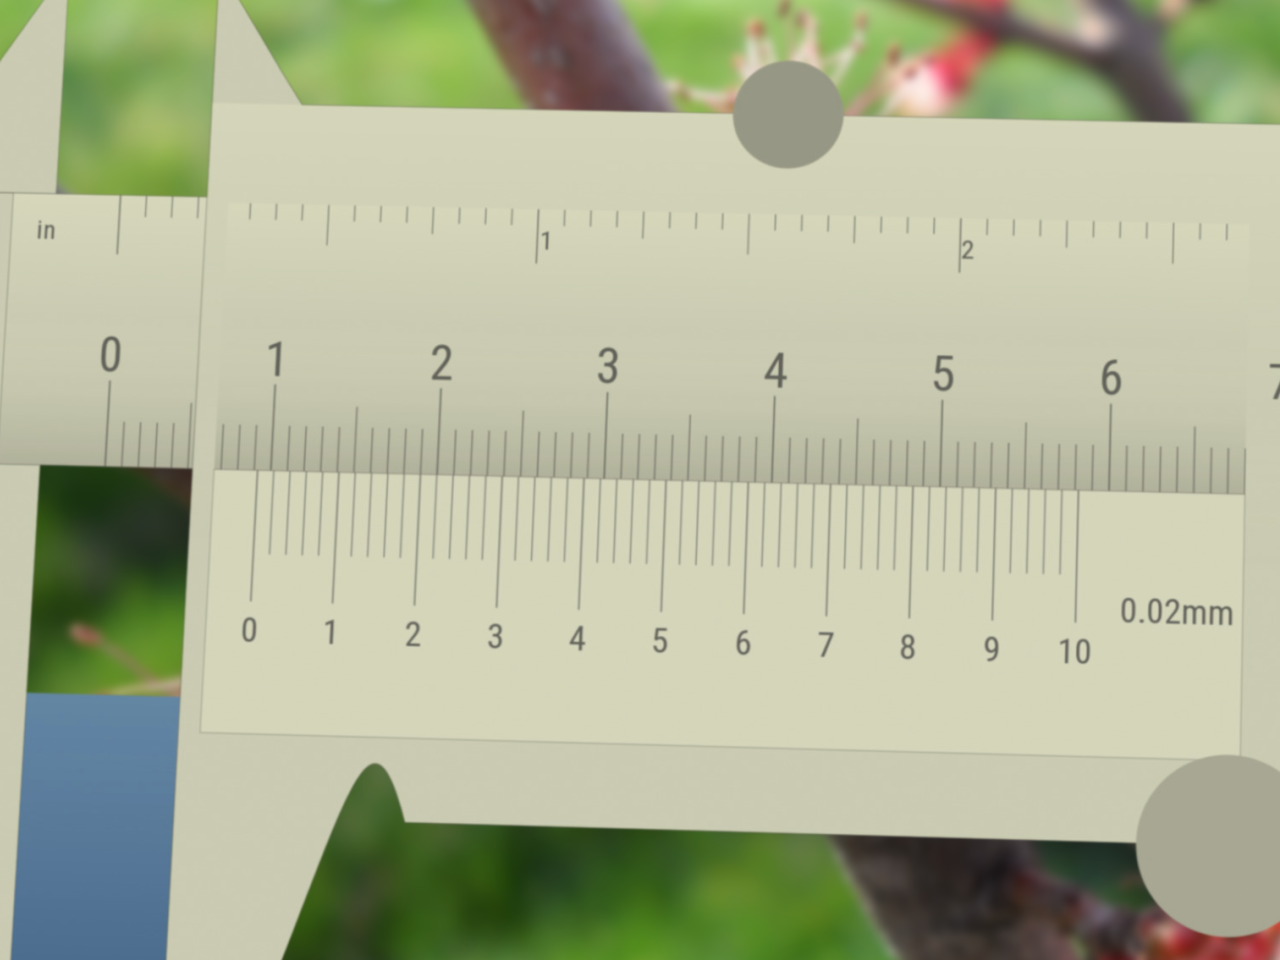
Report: 9.2mm
